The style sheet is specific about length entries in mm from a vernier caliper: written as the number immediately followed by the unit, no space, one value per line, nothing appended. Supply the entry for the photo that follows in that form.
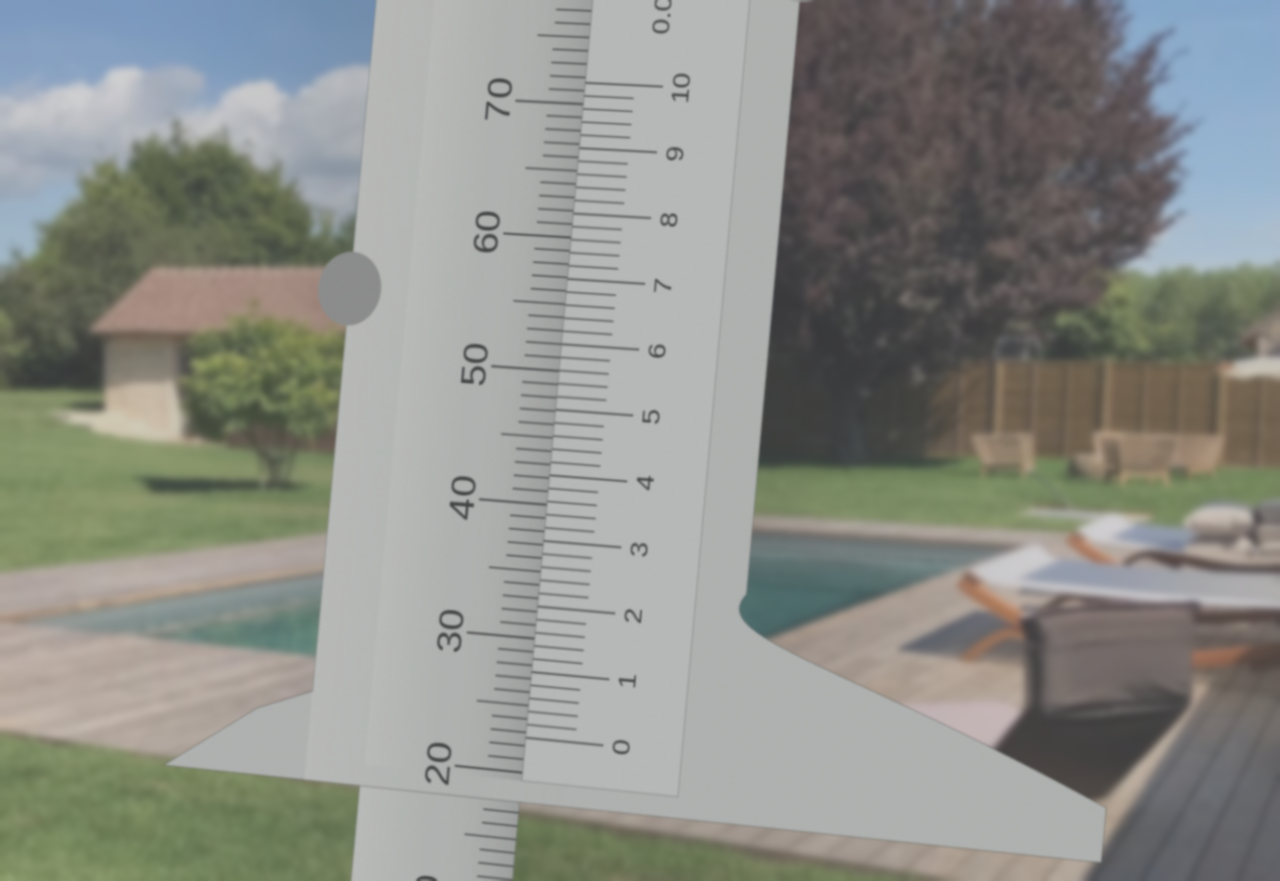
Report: 22.6mm
